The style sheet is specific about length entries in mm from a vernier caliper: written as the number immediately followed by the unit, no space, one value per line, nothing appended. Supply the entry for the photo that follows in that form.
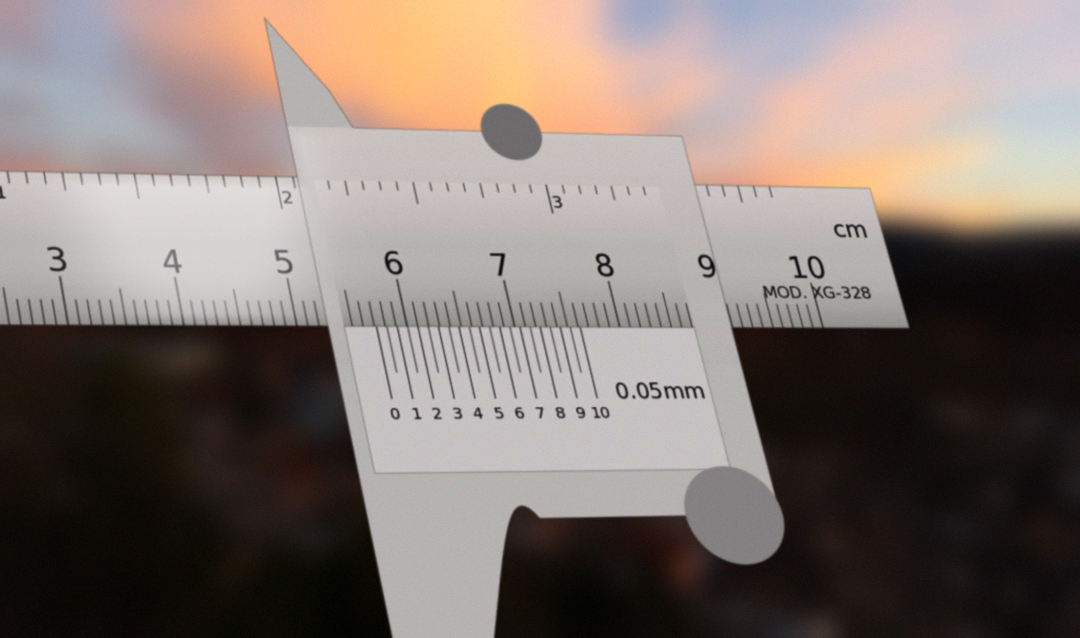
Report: 57.2mm
